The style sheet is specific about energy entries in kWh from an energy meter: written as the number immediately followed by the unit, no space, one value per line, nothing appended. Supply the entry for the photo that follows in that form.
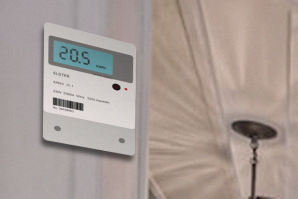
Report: 20.5kWh
